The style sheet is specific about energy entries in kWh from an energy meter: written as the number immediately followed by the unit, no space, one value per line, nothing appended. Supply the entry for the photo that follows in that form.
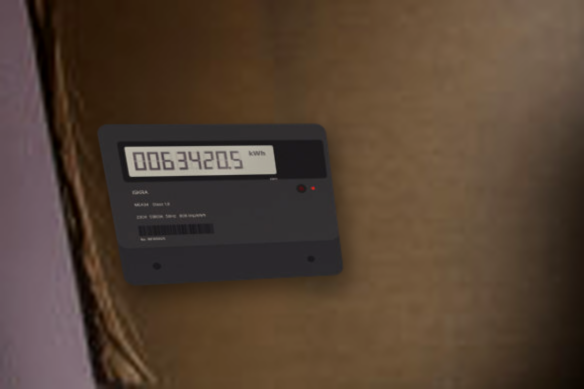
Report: 63420.5kWh
